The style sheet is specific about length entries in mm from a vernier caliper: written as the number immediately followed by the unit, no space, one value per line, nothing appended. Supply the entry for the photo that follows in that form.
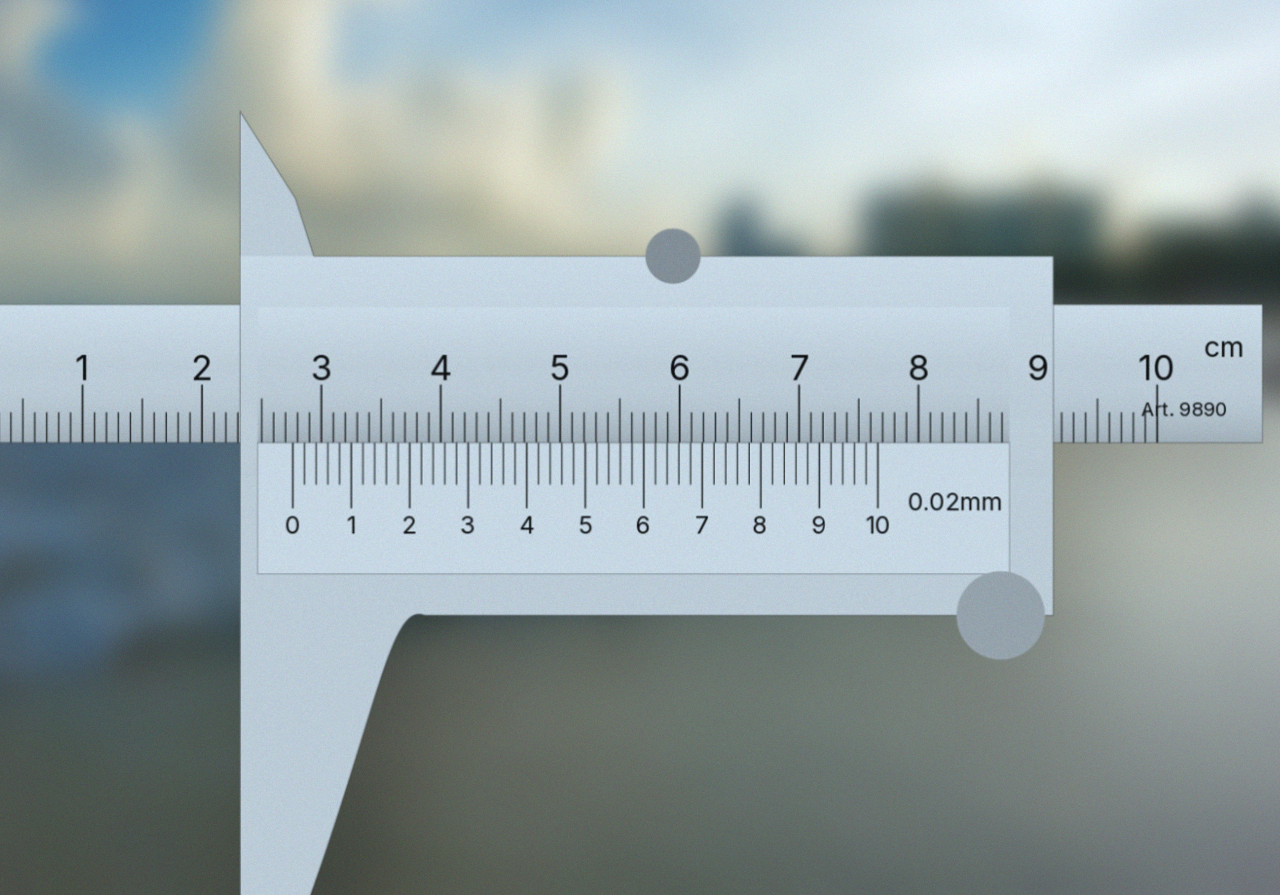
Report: 27.6mm
